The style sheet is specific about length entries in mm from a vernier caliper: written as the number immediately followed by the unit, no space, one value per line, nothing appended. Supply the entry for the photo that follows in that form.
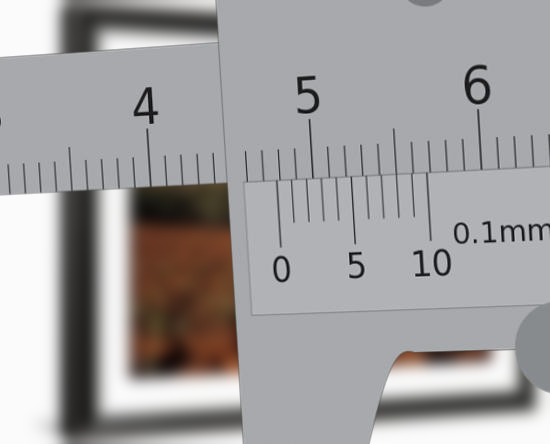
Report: 47.8mm
